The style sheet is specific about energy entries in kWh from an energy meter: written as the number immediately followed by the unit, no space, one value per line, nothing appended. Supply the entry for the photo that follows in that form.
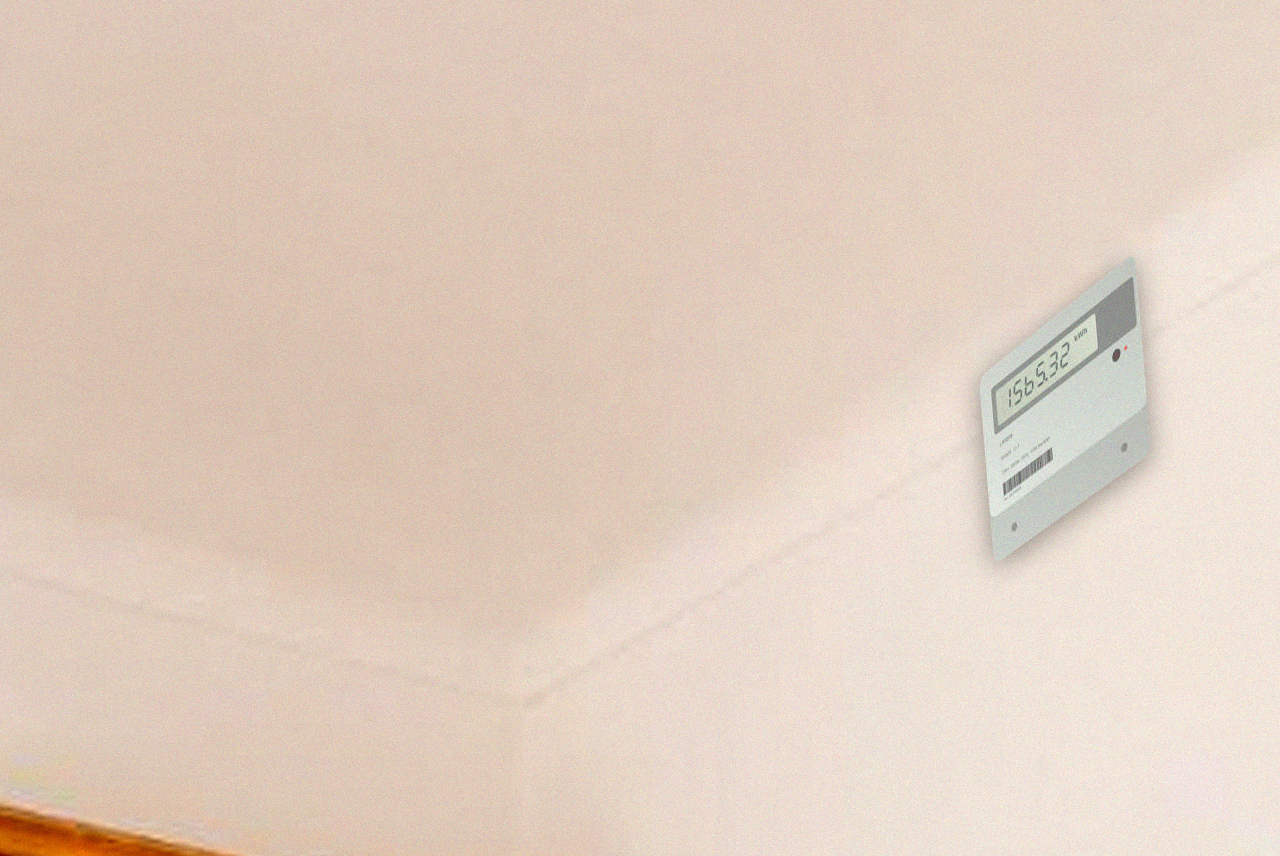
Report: 1565.32kWh
